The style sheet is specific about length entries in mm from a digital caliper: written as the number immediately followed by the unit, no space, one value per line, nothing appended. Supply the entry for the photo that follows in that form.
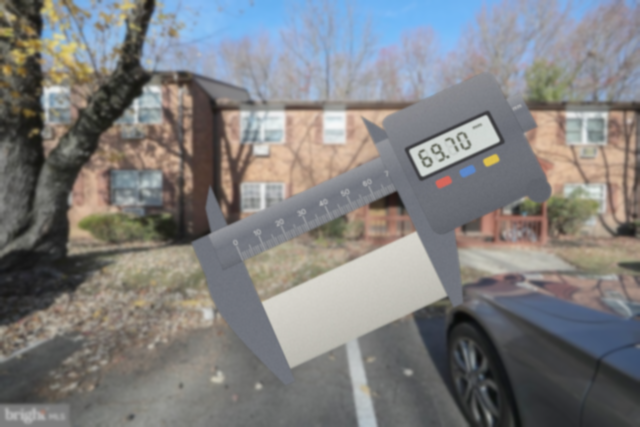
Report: 69.70mm
